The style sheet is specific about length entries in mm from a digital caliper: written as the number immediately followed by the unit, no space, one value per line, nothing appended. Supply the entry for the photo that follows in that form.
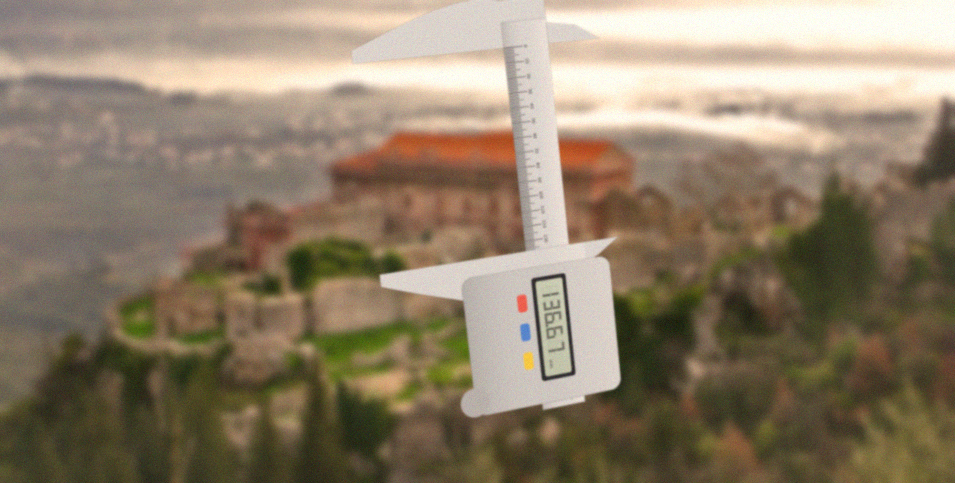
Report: 136.67mm
